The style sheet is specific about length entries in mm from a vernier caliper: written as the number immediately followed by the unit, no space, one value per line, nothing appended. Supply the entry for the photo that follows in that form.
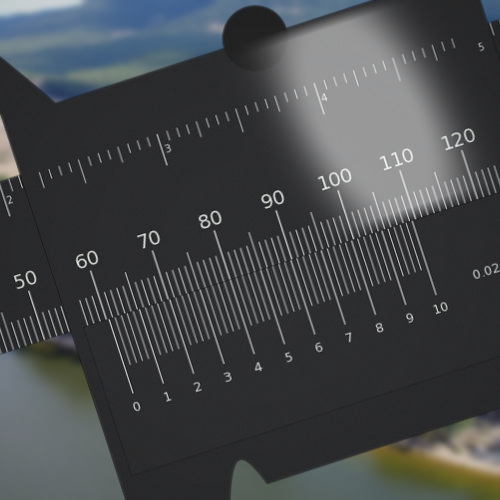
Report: 60.4mm
